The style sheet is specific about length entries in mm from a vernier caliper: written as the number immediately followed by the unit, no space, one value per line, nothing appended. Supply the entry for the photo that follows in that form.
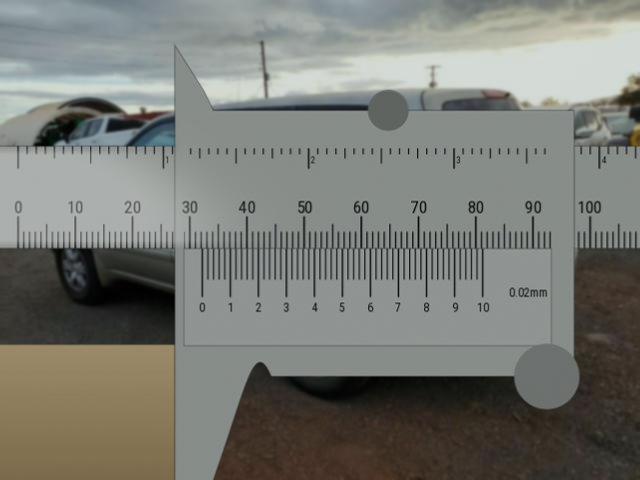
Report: 32.2mm
